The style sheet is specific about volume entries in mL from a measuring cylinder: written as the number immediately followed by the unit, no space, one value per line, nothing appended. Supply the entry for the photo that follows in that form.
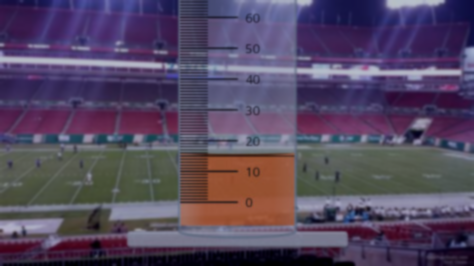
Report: 15mL
